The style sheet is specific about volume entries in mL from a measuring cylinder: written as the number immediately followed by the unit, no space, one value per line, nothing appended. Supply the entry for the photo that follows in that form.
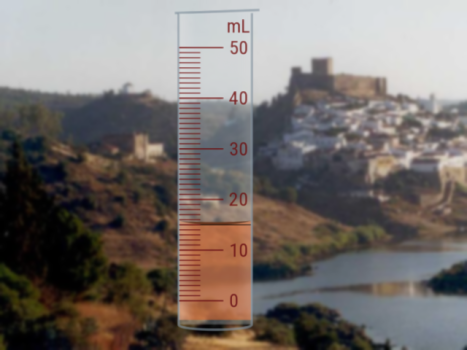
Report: 15mL
